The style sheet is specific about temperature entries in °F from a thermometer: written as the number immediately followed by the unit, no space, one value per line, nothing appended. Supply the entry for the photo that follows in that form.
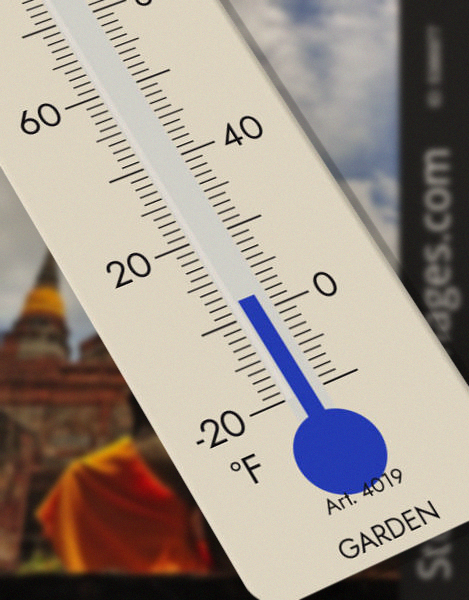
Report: 4°F
